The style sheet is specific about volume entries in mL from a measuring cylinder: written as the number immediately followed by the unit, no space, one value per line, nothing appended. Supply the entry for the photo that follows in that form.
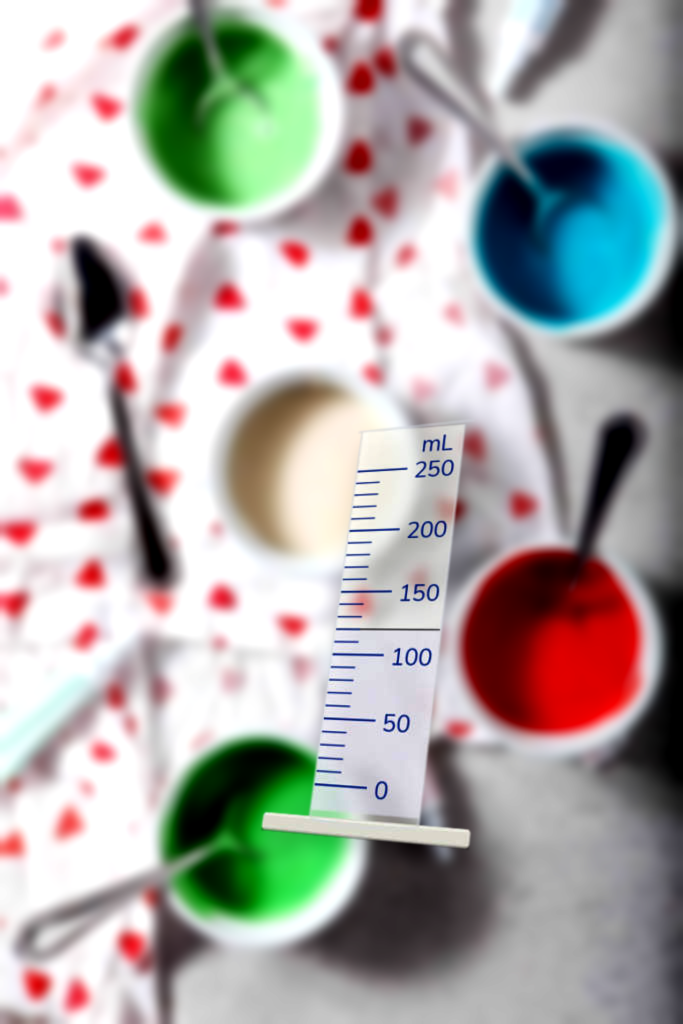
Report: 120mL
